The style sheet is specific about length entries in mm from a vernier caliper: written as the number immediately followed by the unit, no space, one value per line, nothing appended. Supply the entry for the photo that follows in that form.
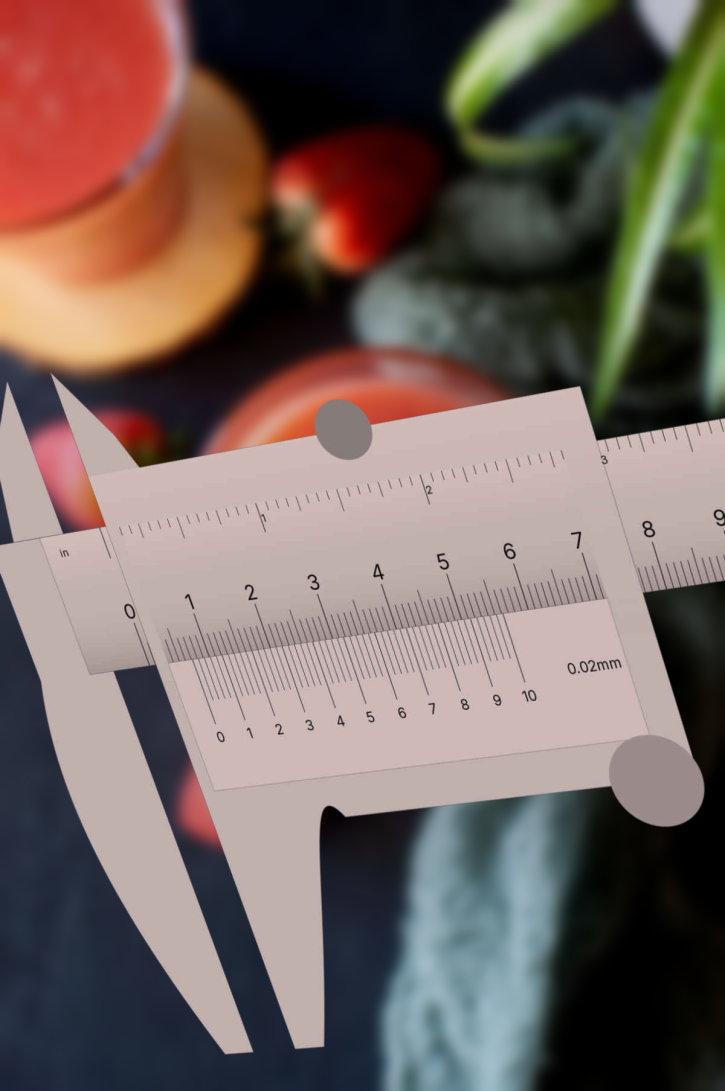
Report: 7.2mm
